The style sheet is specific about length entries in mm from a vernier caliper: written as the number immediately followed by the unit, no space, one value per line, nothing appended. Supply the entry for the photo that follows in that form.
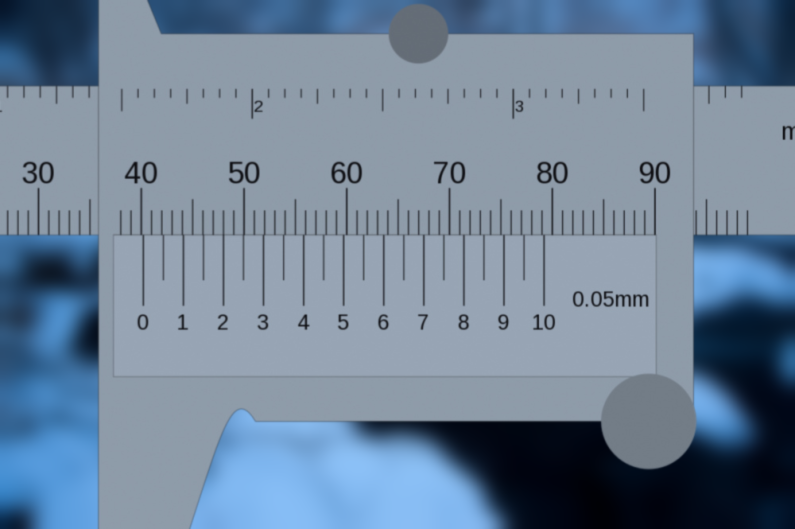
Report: 40.2mm
